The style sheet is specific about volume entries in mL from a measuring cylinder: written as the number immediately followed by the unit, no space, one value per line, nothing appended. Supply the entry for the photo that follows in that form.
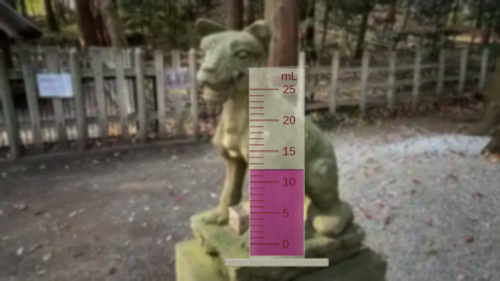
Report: 12mL
